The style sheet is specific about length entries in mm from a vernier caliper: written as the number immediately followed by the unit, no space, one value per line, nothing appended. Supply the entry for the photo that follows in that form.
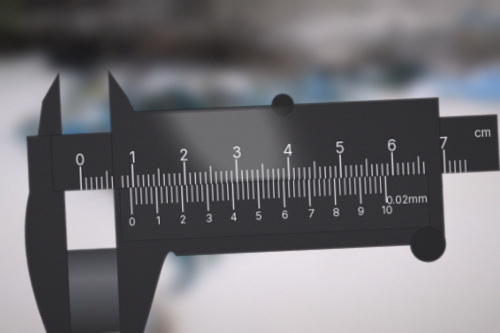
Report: 9.5mm
